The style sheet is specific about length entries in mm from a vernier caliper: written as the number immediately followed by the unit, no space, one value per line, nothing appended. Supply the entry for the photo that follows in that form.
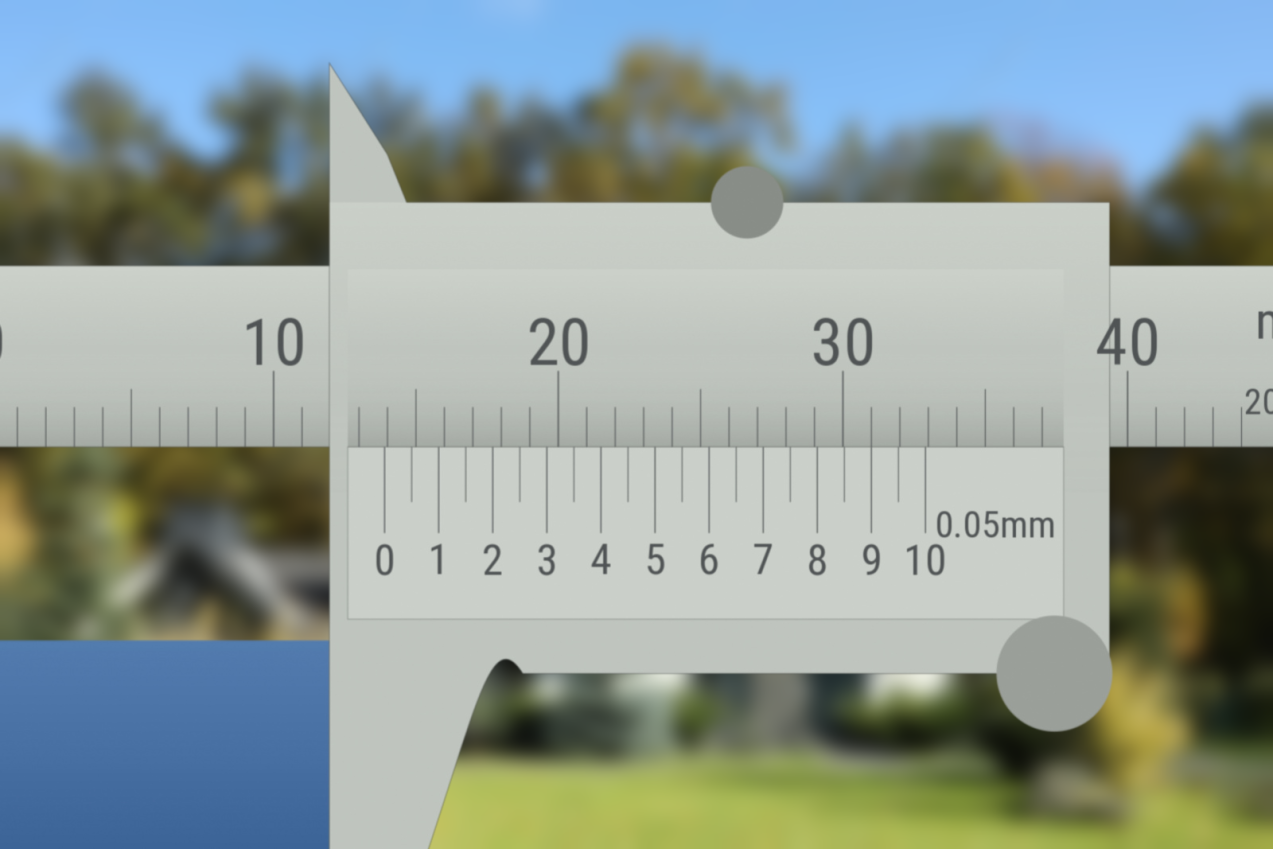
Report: 13.90mm
